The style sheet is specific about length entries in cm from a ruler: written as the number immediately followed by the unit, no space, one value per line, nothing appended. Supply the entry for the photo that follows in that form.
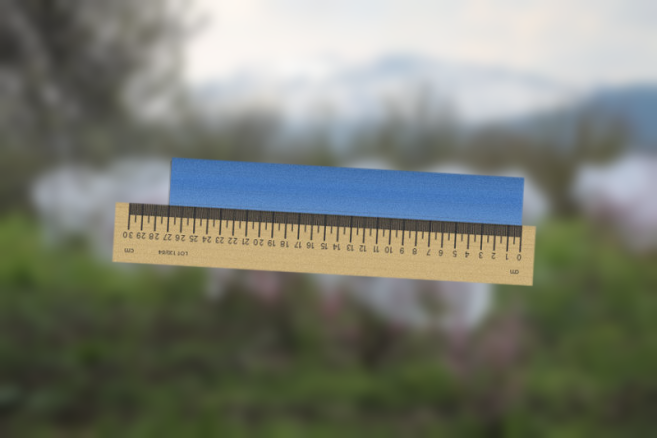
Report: 27cm
